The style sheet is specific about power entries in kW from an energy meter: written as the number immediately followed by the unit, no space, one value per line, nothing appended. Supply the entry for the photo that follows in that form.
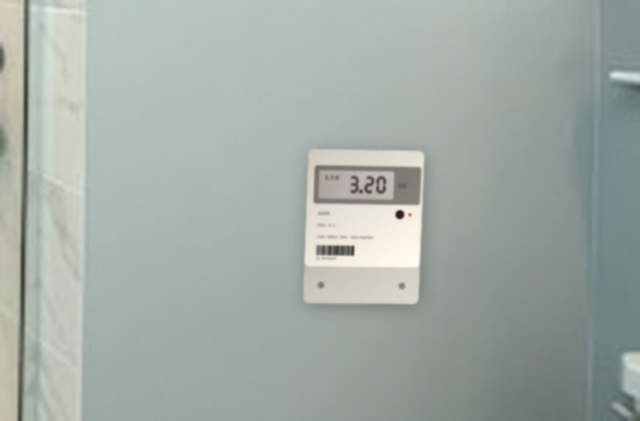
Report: 3.20kW
